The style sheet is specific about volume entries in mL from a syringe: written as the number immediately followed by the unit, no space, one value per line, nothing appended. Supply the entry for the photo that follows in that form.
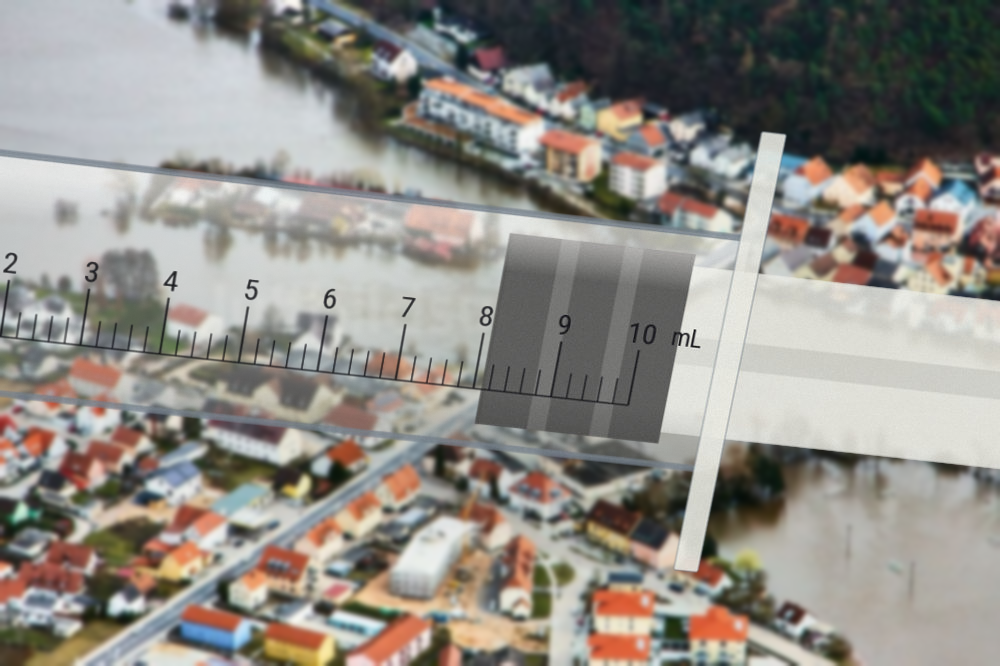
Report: 8.1mL
